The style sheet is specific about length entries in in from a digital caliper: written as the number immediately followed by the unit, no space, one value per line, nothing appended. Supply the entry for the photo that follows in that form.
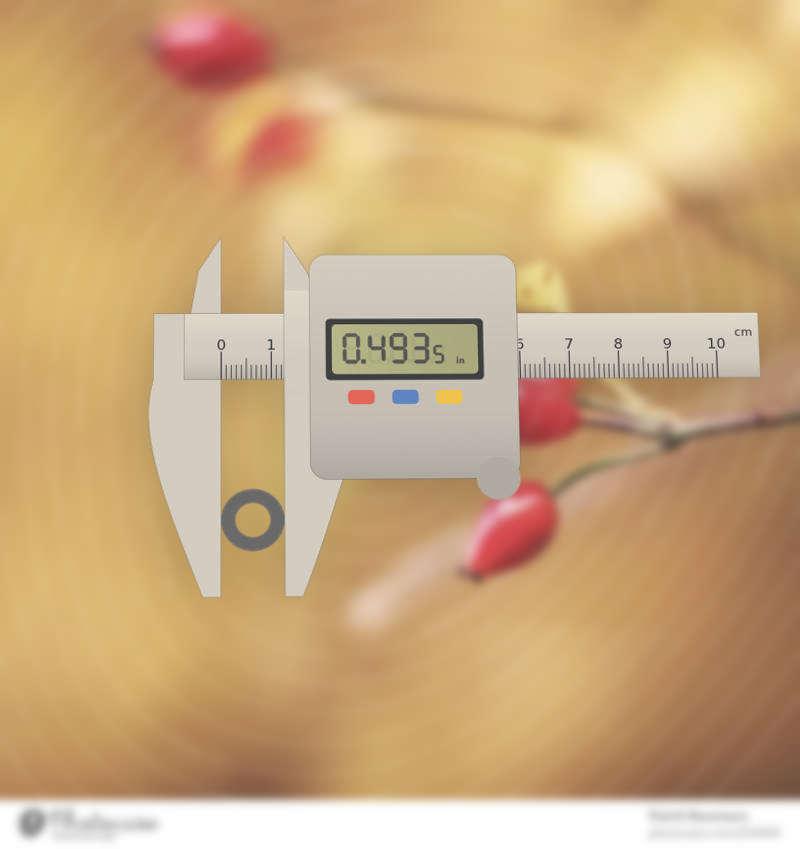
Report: 0.4935in
